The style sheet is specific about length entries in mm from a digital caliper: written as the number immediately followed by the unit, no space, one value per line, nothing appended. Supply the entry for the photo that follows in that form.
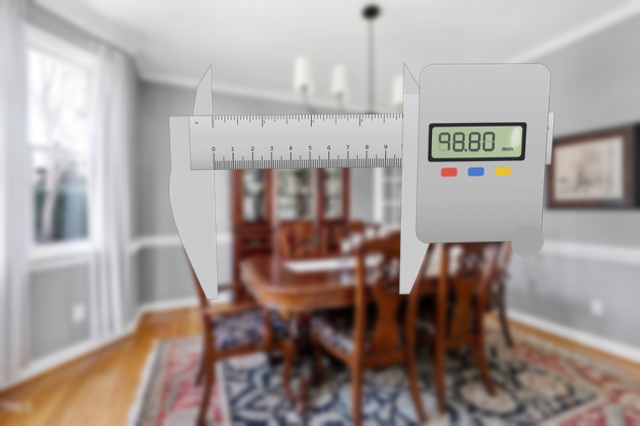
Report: 98.80mm
